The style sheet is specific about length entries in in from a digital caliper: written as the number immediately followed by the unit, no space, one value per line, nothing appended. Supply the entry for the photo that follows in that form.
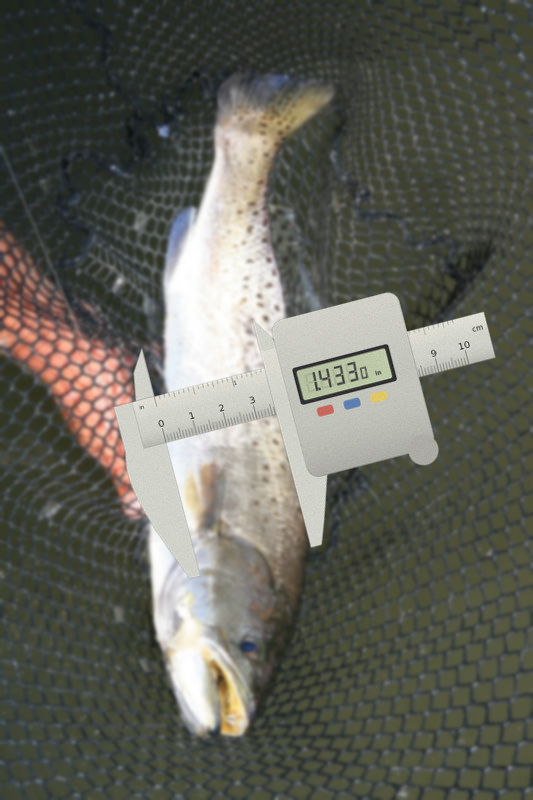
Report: 1.4330in
